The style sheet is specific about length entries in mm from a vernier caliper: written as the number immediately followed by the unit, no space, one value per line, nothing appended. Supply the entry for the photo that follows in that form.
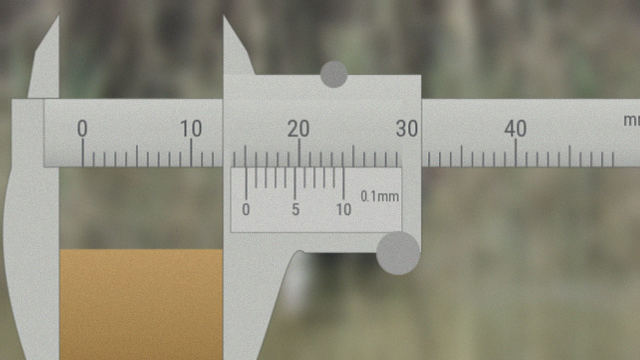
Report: 15.1mm
